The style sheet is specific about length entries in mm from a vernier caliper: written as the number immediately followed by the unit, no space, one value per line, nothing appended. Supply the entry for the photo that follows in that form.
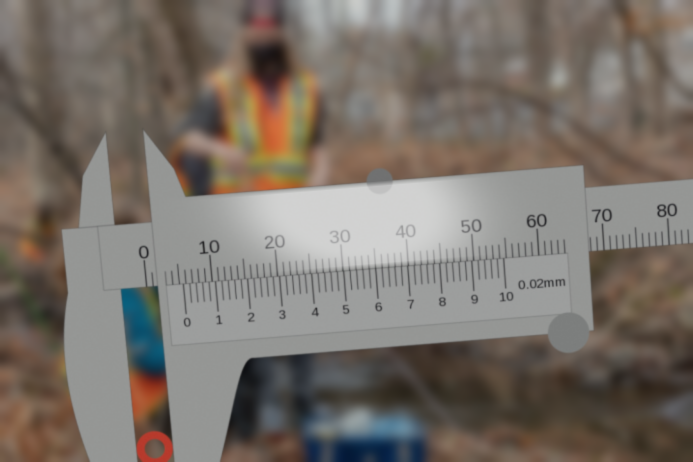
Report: 5.6mm
